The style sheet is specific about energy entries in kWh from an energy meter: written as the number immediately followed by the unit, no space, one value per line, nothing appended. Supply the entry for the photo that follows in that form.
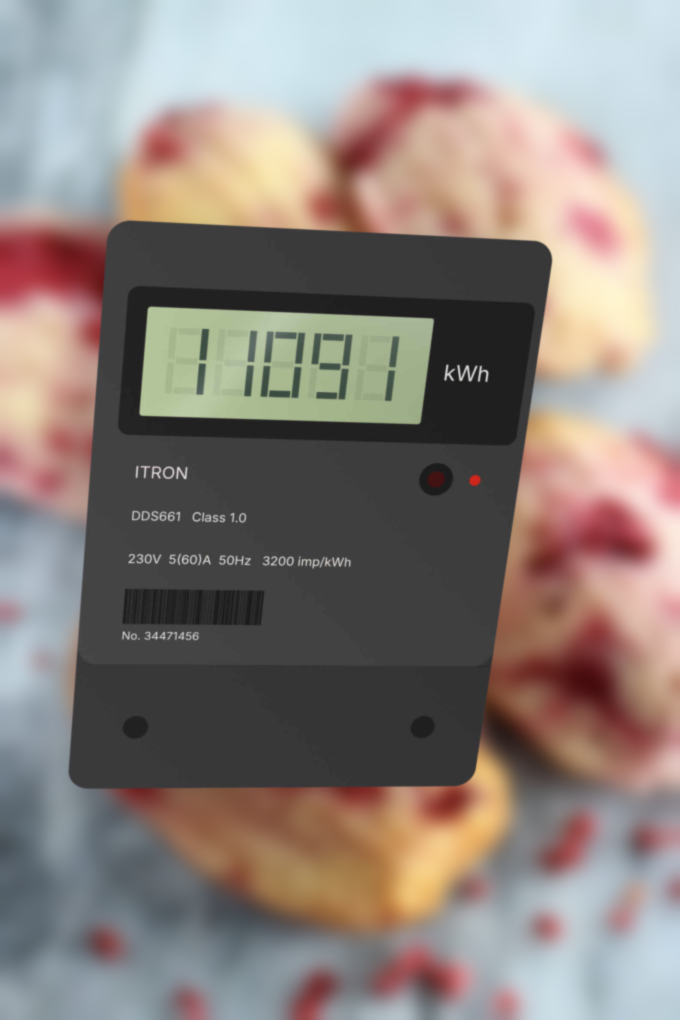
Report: 11091kWh
